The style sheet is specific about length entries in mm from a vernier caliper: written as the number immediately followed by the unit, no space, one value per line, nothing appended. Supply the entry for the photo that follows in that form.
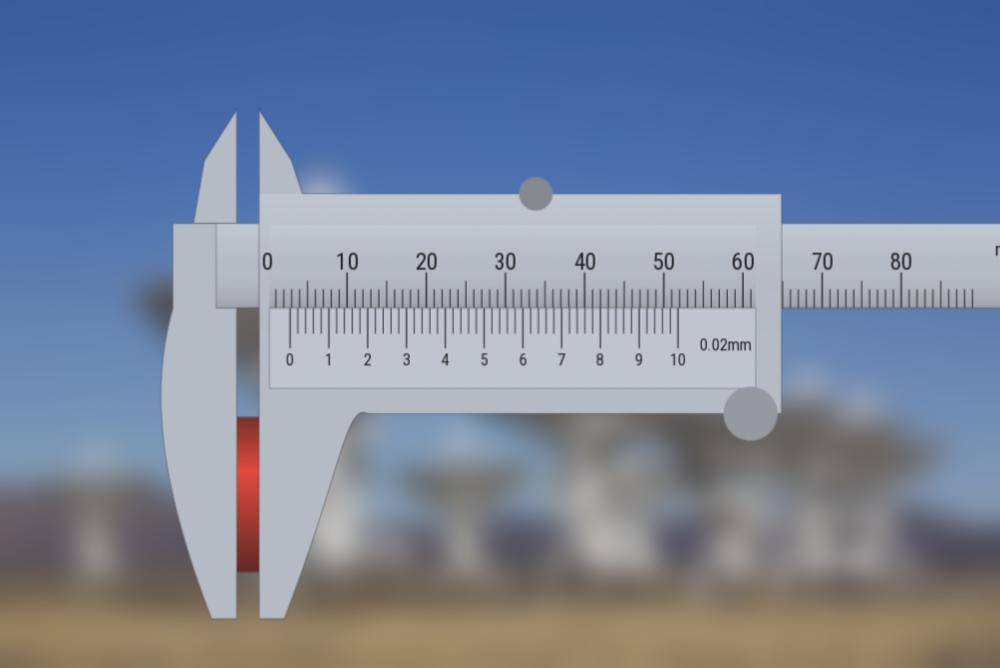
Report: 2.8mm
